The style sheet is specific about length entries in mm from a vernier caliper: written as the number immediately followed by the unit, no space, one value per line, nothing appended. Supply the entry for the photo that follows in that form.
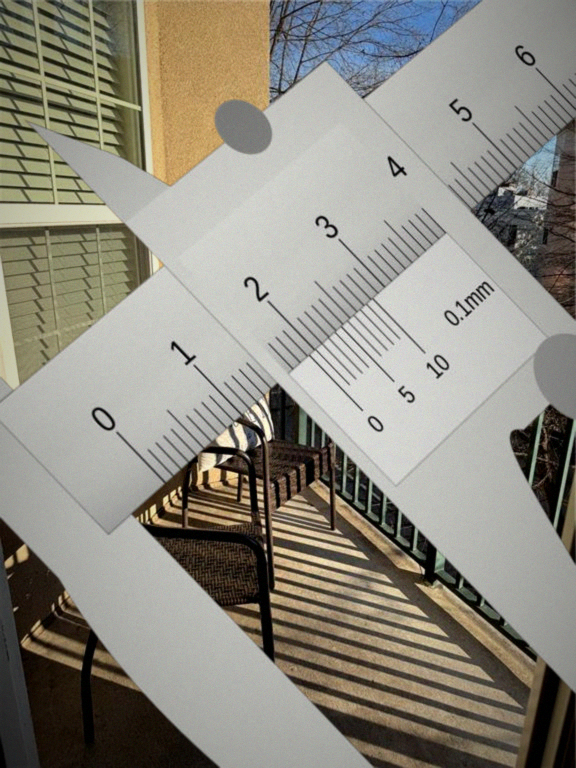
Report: 19.2mm
